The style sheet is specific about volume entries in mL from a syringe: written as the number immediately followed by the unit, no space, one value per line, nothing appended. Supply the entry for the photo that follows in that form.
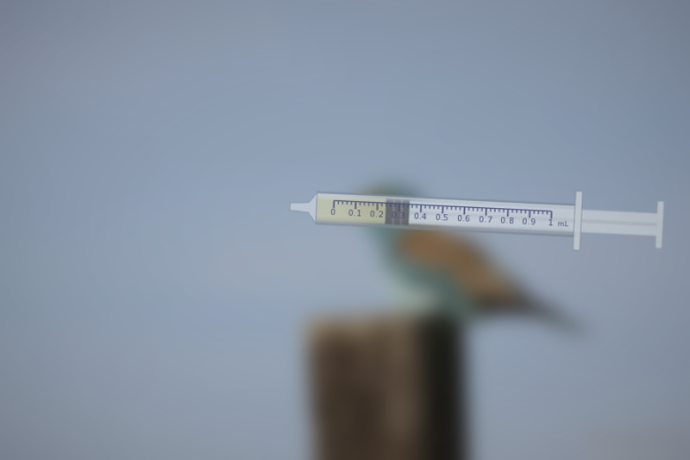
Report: 0.24mL
